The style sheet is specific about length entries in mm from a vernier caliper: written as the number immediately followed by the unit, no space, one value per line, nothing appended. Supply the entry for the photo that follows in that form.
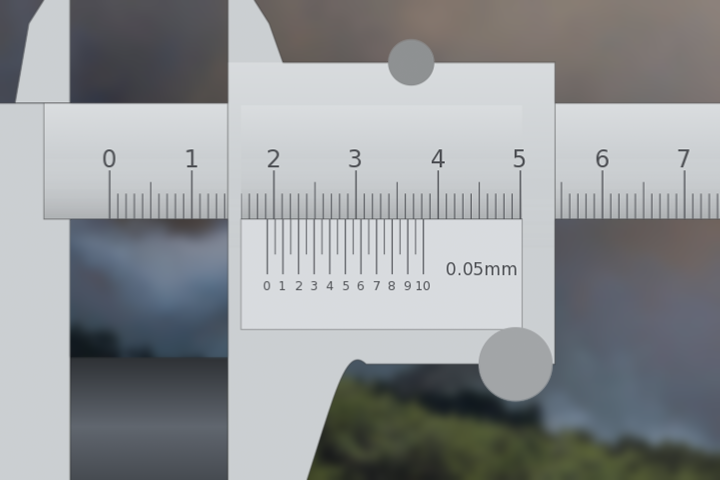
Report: 19.2mm
